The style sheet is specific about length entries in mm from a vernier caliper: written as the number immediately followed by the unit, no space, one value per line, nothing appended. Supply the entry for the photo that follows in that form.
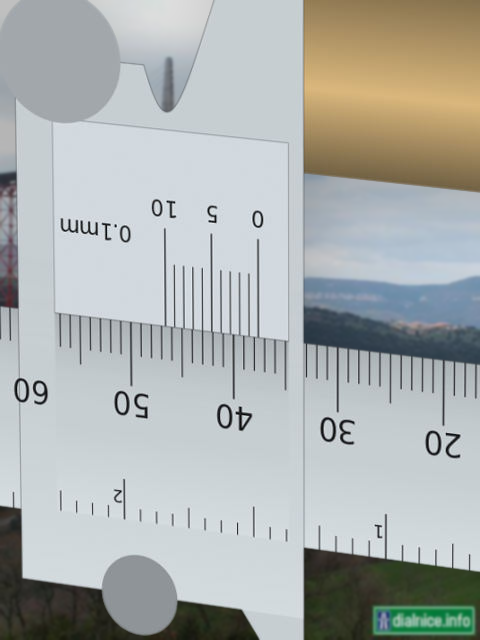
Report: 37.6mm
